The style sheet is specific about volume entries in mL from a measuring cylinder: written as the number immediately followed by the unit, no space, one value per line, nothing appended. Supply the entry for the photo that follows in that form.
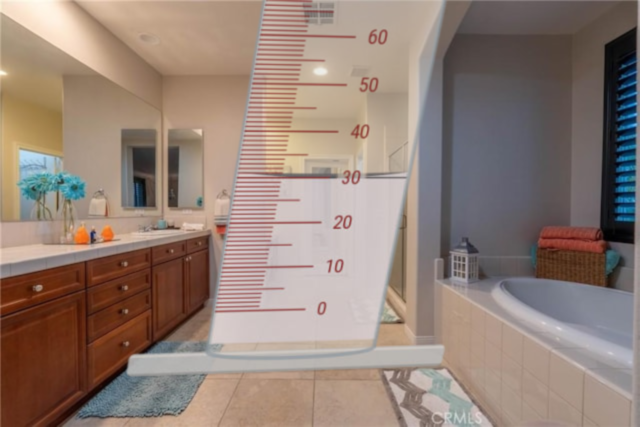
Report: 30mL
